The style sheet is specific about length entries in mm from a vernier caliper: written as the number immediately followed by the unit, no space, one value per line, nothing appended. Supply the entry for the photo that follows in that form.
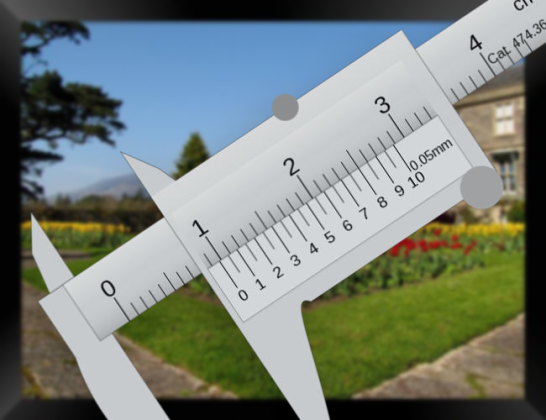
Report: 9.8mm
